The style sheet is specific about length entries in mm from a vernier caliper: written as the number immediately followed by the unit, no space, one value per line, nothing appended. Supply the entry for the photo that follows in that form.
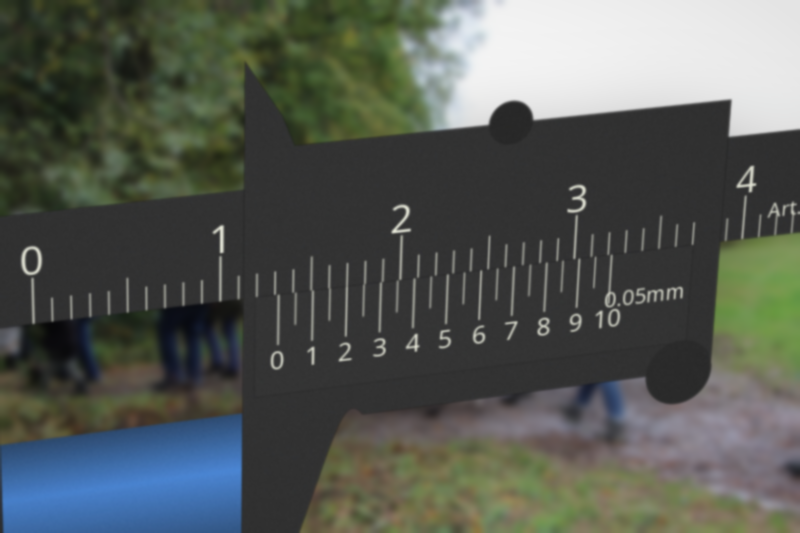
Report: 13.2mm
